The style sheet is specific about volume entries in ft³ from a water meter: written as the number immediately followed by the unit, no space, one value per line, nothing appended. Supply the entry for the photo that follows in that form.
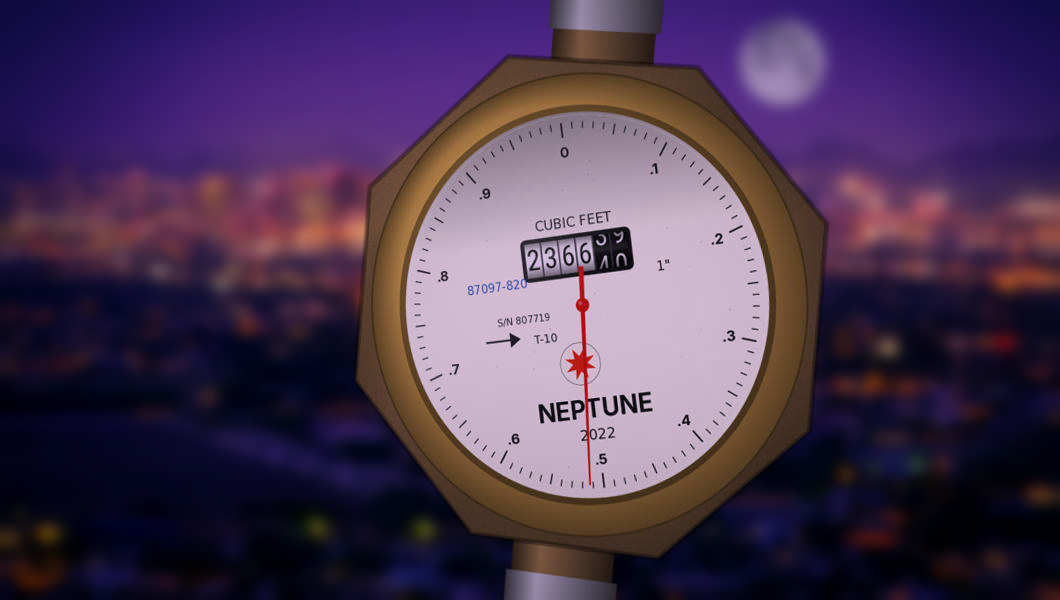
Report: 236639.51ft³
